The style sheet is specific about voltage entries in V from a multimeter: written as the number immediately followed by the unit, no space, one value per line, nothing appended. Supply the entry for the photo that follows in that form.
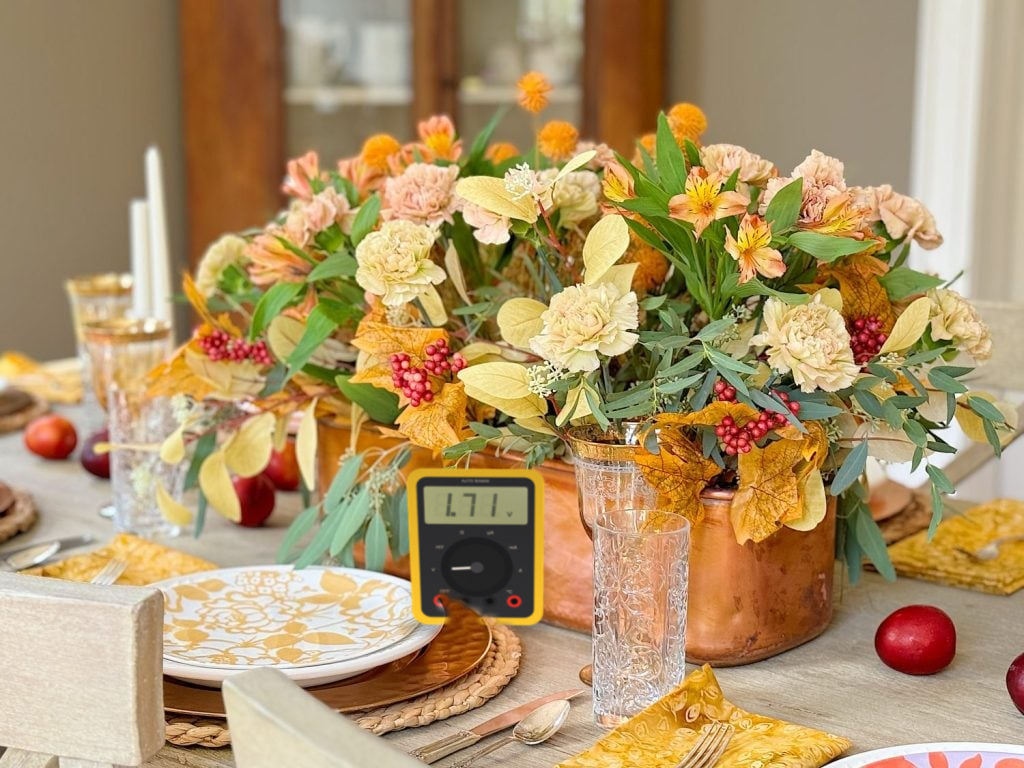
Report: 1.71V
